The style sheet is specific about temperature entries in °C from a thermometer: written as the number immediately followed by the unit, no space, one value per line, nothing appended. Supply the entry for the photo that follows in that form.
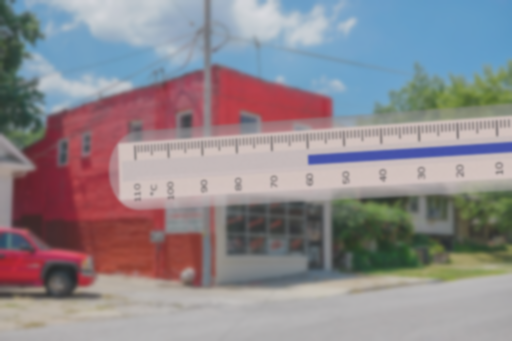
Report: 60°C
